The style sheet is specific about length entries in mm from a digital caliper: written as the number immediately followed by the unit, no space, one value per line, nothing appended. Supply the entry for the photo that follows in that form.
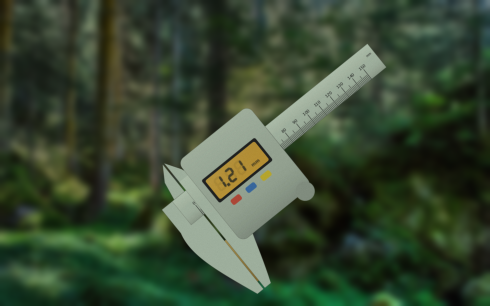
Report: 1.21mm
